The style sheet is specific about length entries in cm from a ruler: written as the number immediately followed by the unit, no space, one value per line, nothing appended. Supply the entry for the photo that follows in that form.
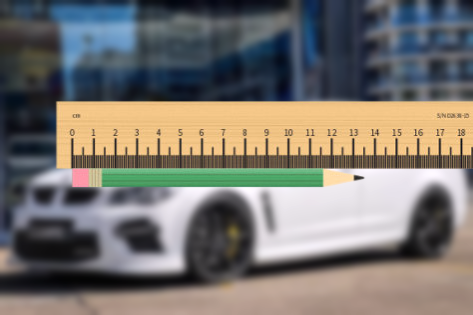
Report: 13.5cm
